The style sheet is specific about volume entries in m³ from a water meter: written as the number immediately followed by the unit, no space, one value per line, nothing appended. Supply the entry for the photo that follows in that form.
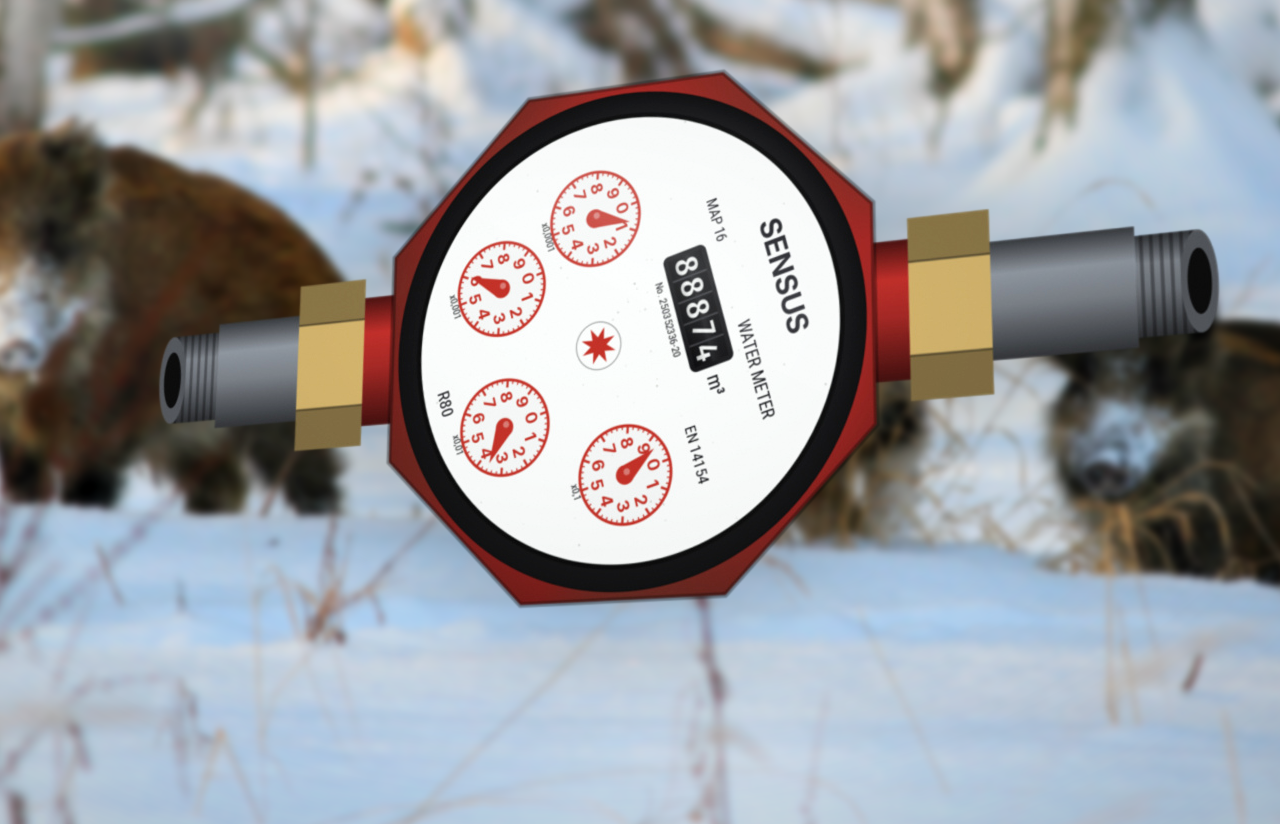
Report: 88873.9360m³
